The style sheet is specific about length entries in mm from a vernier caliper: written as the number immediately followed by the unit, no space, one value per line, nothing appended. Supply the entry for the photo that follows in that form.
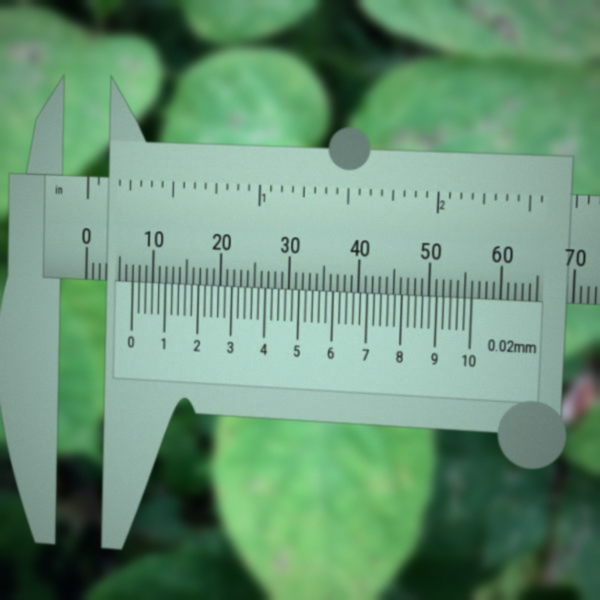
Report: 7.0mm
